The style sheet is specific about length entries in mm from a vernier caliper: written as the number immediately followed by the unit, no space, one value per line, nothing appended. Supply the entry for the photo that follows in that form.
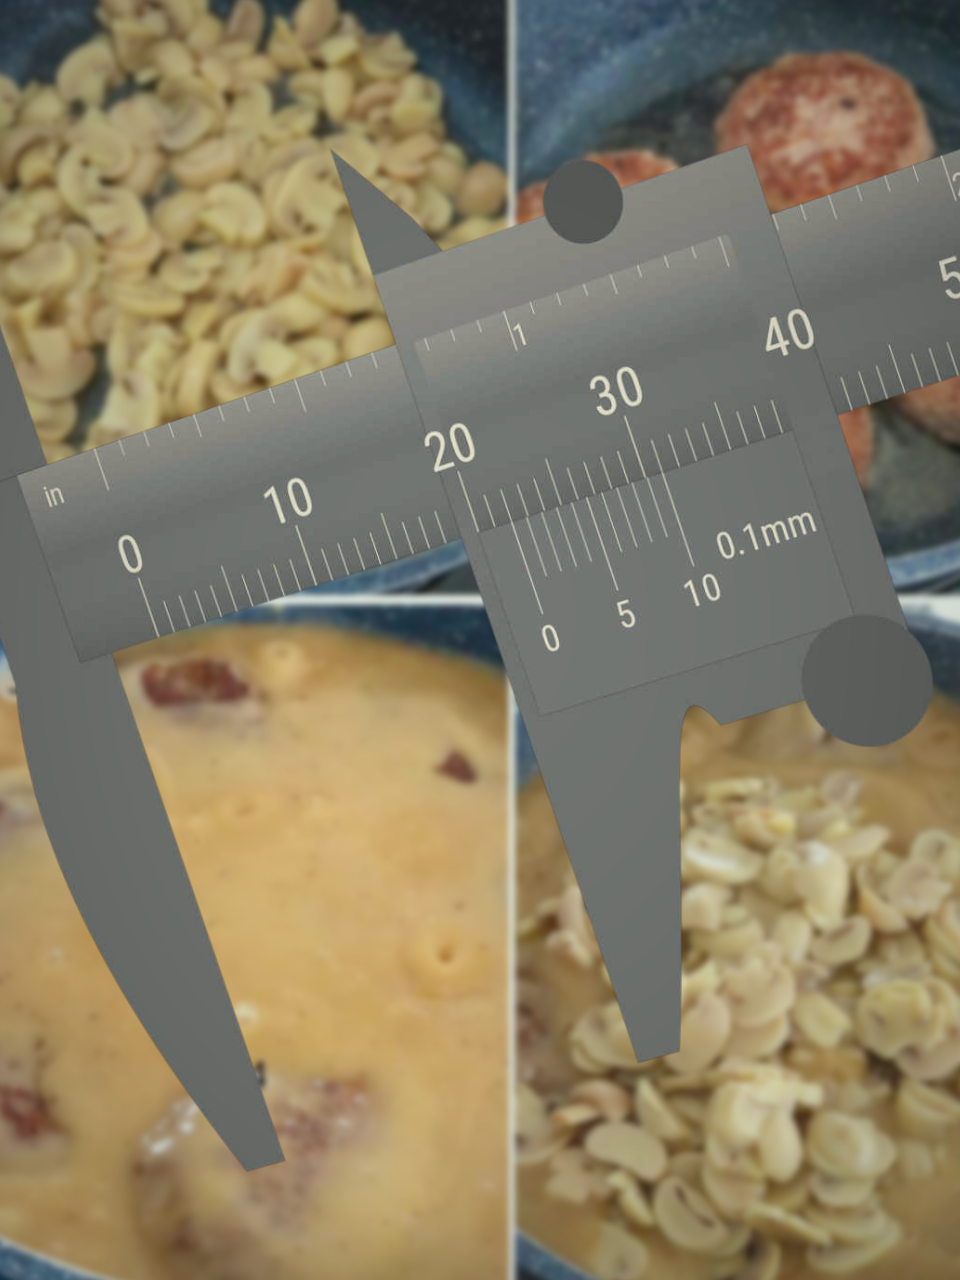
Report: 22.0mm
